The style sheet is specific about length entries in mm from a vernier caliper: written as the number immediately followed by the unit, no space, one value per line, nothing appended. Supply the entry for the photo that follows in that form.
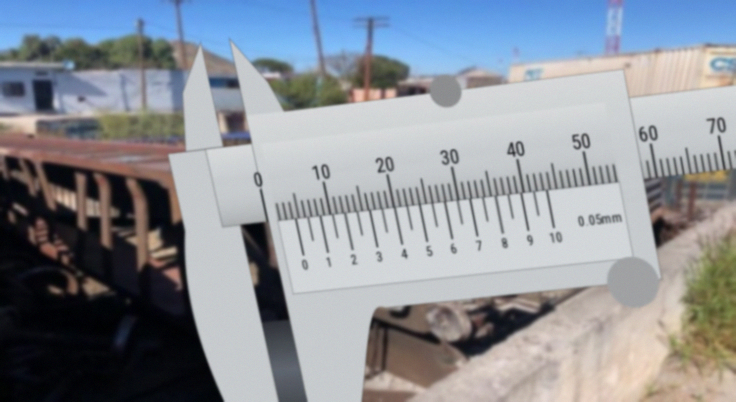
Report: 4.5mm
